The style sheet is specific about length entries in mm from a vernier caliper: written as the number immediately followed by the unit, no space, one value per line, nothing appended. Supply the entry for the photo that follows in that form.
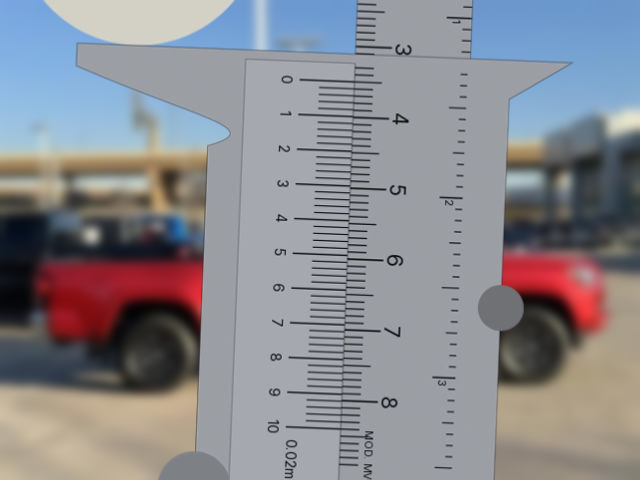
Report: 35.0mm
